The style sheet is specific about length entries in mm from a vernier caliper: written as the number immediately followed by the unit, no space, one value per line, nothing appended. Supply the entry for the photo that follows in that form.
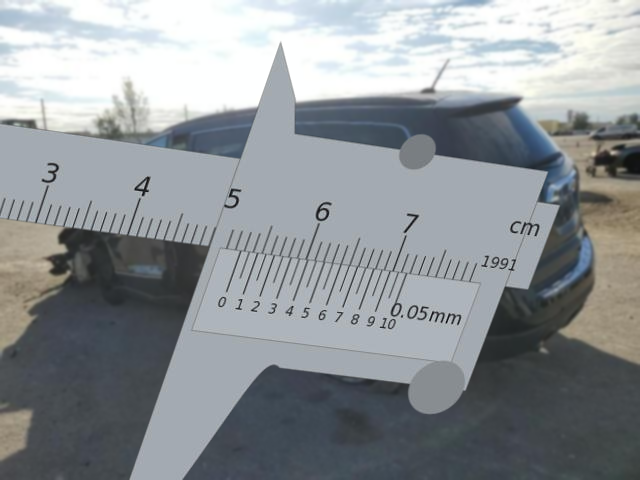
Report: 52.6mm
